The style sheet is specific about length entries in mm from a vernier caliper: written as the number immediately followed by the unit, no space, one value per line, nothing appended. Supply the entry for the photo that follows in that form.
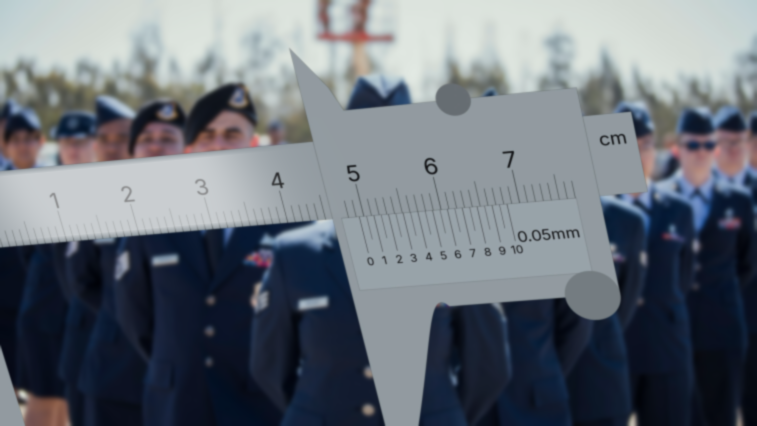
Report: 49.4mm
